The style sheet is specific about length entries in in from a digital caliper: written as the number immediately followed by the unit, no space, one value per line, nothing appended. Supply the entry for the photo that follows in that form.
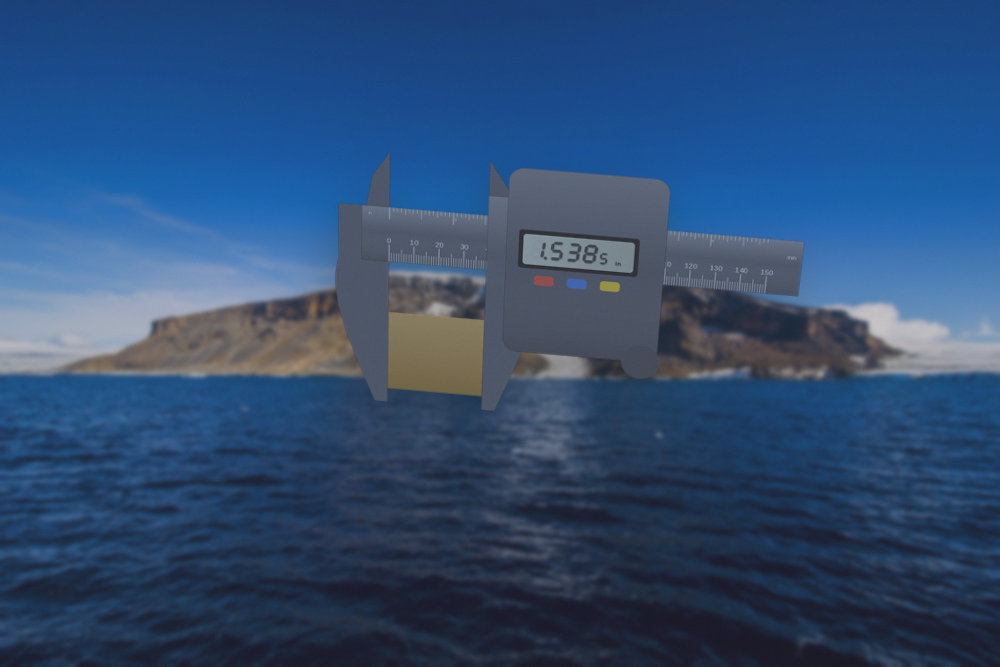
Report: 1.5385in
